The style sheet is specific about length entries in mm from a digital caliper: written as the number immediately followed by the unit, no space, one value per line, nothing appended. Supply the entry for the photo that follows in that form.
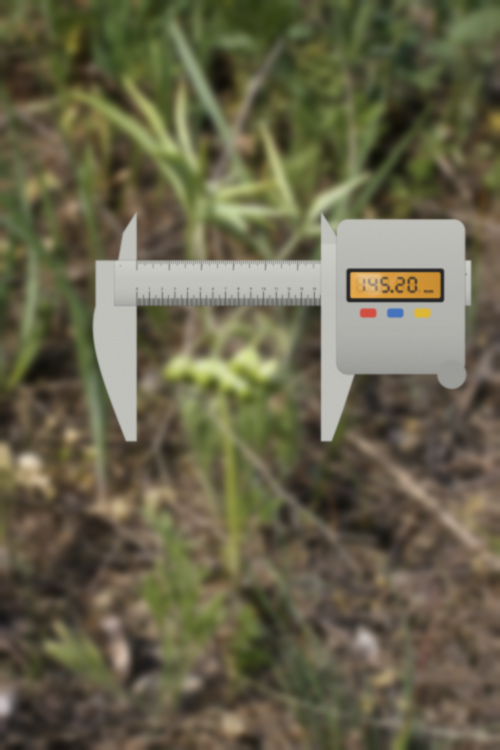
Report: 145.20mm
